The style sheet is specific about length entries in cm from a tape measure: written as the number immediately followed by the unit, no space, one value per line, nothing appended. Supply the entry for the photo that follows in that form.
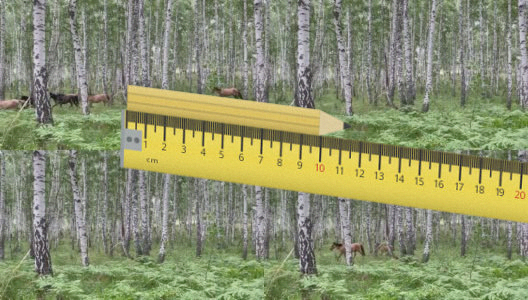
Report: 11.5cm
